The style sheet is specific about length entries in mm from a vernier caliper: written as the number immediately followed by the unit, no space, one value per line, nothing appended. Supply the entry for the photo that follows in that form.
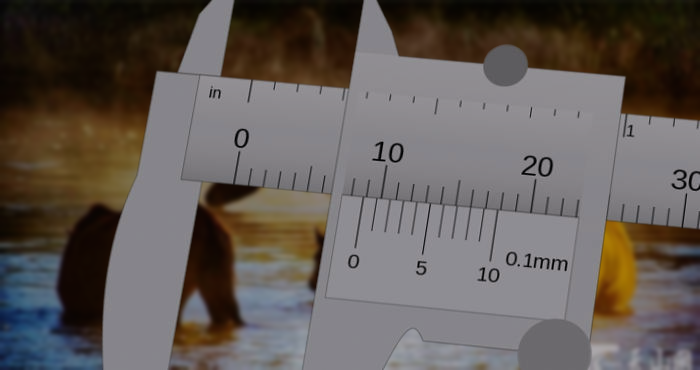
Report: 8.8mm
